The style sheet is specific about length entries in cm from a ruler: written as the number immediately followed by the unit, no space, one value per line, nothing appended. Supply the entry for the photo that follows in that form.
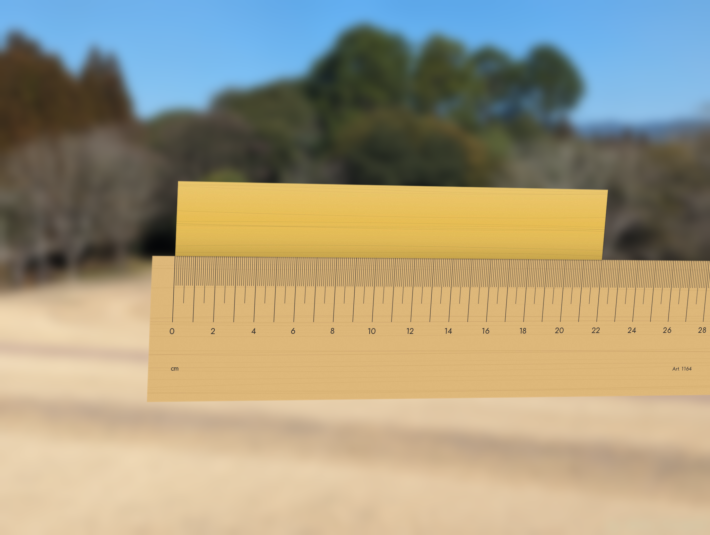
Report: 22cm
